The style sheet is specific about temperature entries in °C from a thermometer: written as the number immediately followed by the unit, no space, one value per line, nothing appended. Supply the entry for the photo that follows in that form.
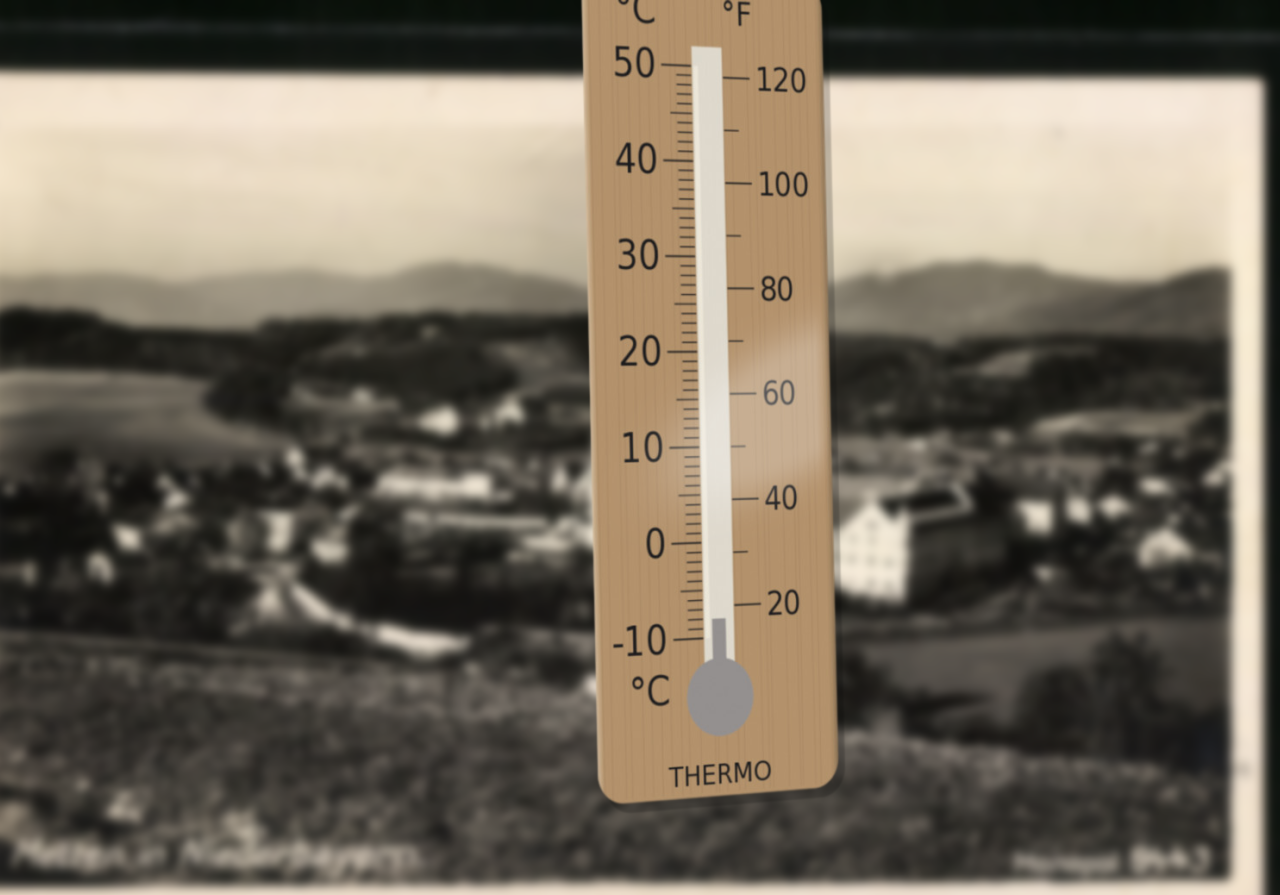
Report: -8°C
